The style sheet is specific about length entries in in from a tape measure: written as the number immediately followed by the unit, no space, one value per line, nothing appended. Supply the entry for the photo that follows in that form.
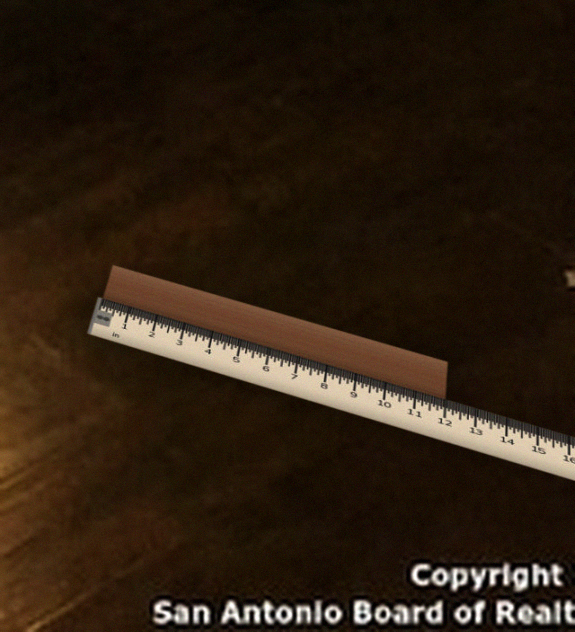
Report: 12in
